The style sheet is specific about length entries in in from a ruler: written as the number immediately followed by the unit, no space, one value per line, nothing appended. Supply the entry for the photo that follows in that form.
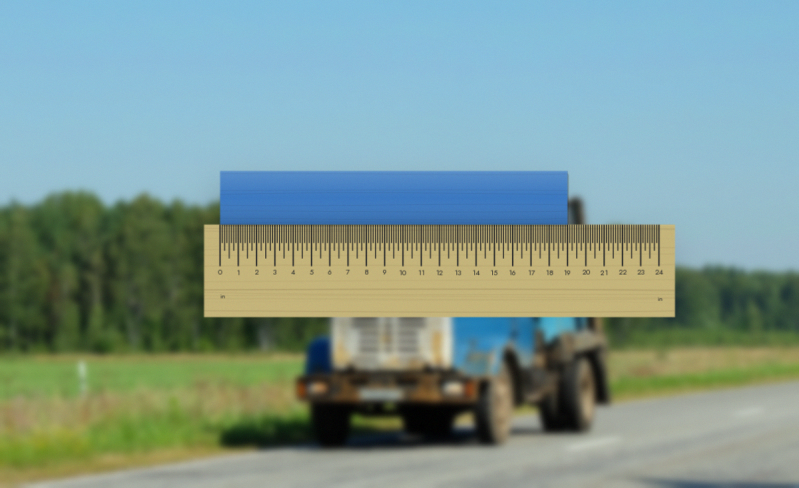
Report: 19in
